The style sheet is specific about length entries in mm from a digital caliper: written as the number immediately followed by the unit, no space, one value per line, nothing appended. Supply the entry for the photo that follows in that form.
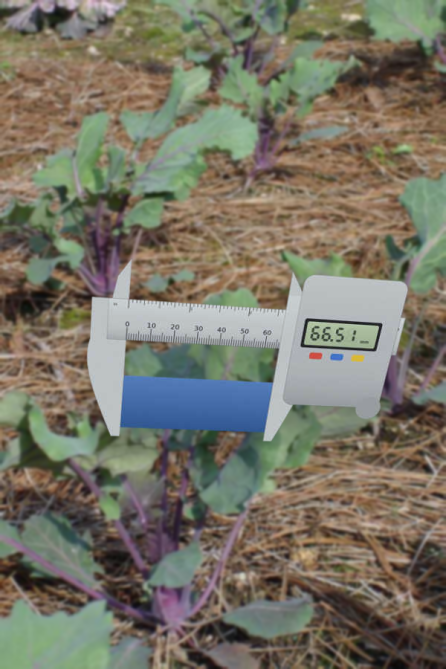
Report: 66.51mm
